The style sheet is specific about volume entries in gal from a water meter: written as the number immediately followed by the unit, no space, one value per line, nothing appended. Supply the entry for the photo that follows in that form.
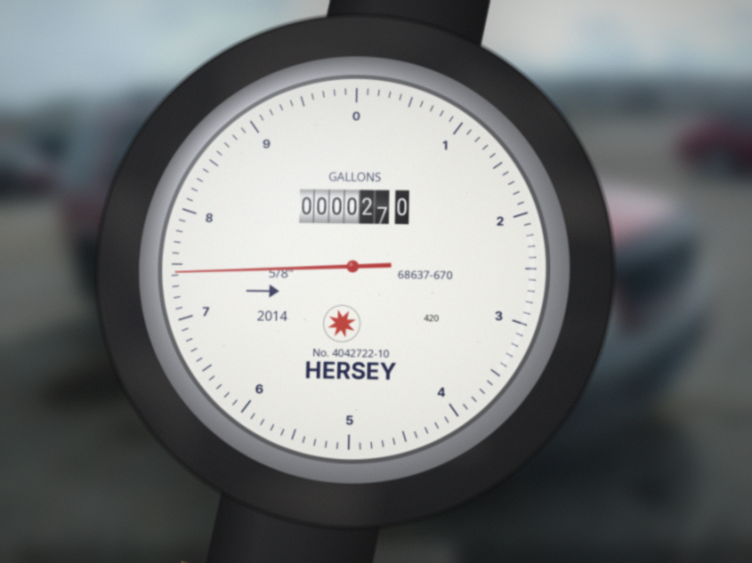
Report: 267.4gal
